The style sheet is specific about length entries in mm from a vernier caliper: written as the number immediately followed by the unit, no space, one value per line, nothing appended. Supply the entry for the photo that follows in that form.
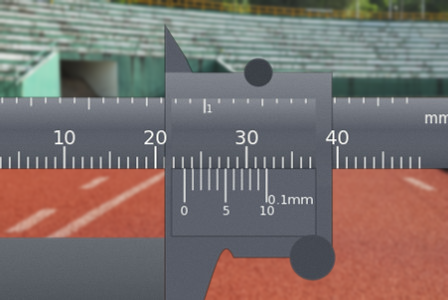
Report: 23.2mm
